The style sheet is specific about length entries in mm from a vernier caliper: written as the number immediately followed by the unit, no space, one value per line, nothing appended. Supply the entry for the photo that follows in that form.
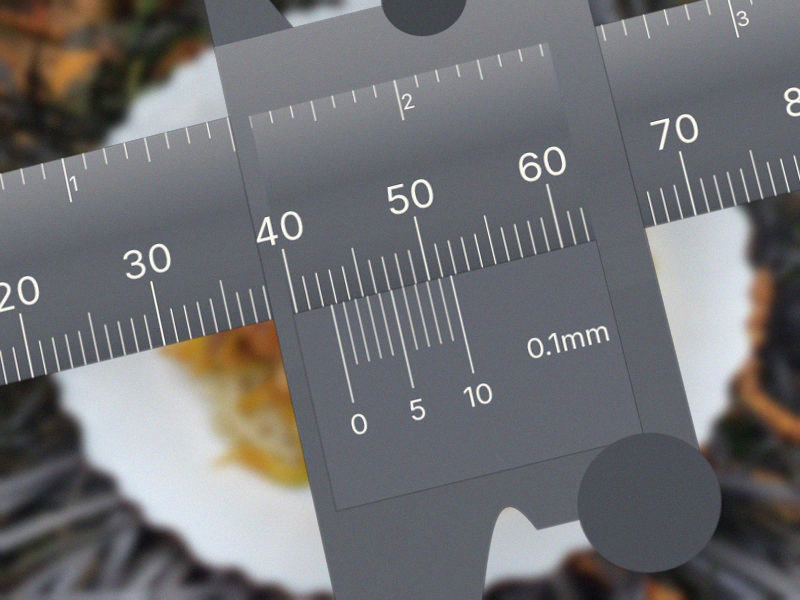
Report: 42.6mm
